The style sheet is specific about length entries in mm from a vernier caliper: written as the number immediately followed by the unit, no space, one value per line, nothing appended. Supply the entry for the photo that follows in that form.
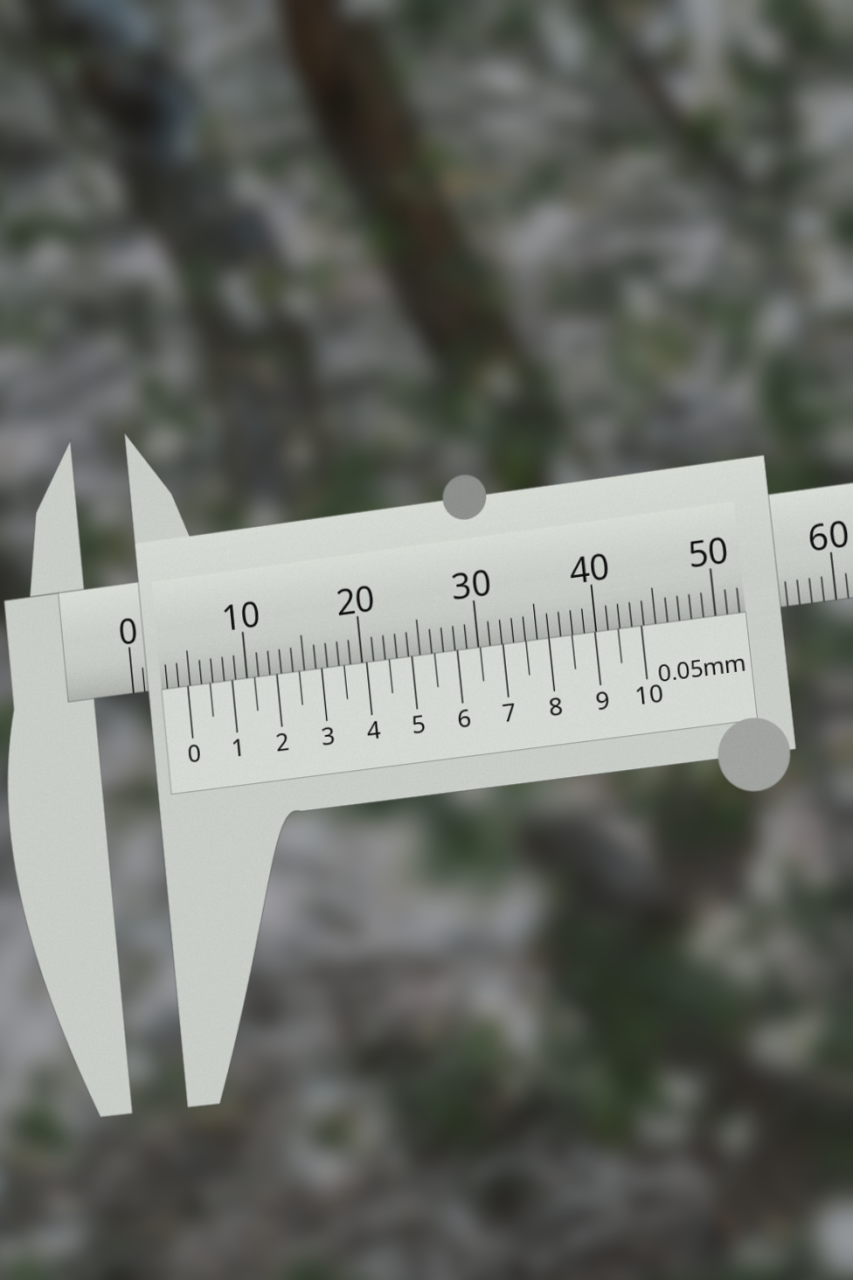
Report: 4.8mm
